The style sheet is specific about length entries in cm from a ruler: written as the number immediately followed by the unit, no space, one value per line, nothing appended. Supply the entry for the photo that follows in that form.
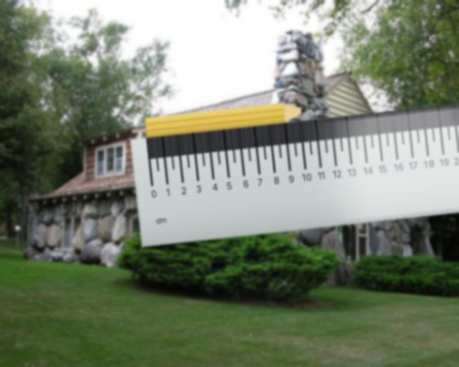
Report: 10.5cm
